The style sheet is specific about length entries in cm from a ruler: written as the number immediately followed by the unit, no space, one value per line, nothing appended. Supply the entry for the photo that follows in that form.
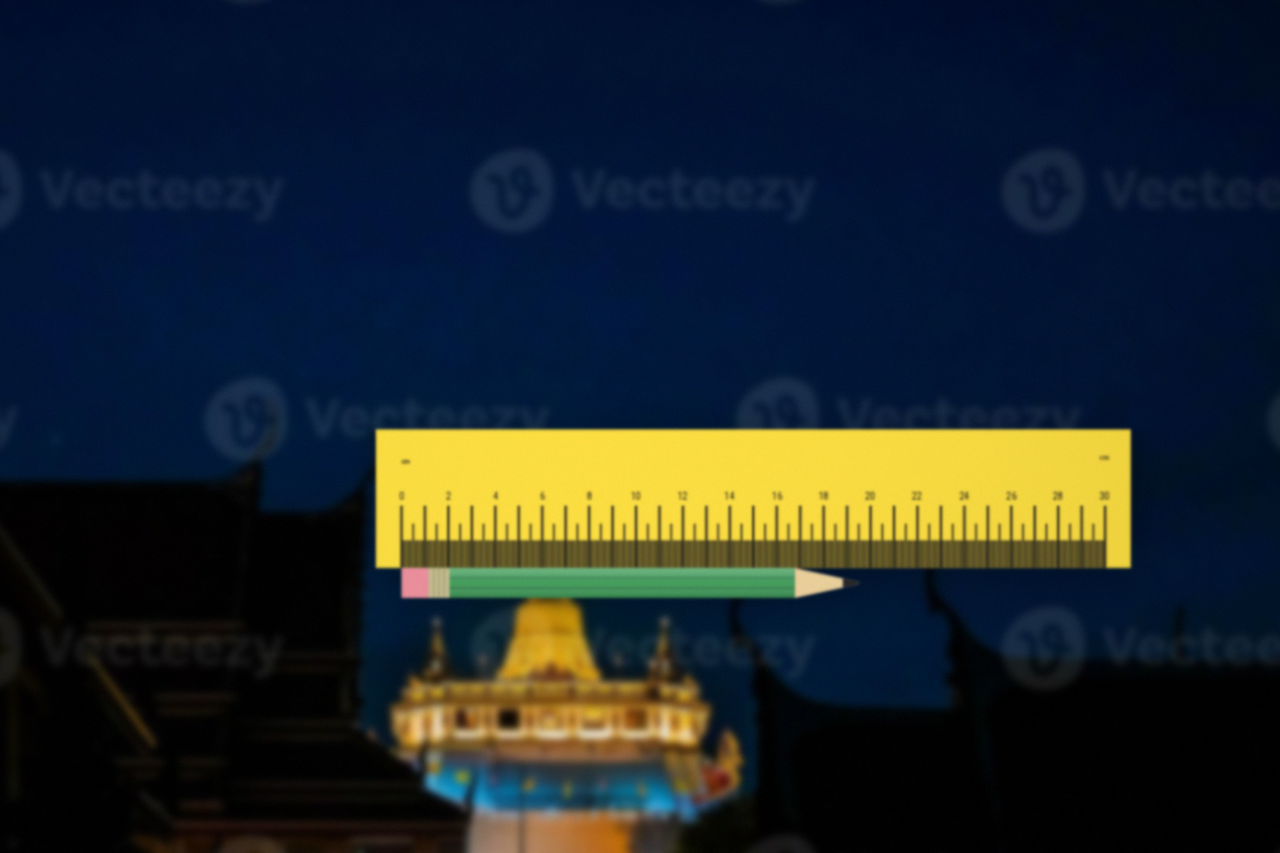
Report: 19.5cm
